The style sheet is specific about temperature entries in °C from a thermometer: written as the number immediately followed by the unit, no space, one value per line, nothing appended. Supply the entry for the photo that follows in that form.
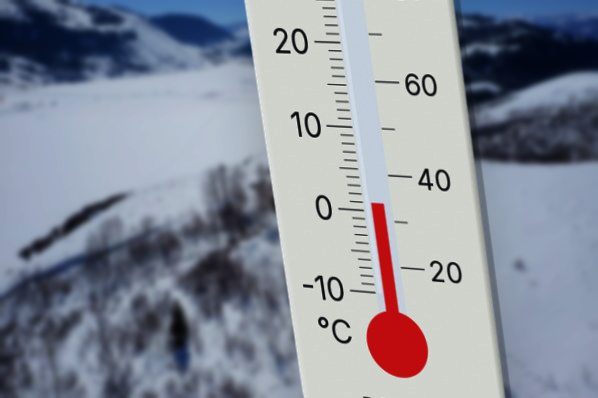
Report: 1°C
